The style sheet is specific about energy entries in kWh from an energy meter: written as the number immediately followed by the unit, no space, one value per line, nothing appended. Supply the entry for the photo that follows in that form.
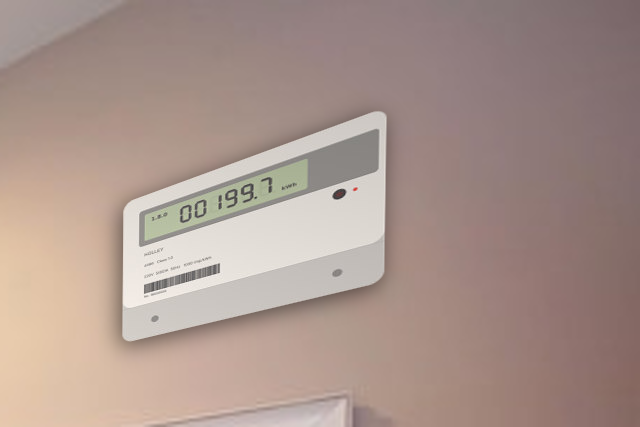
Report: 199.7kWh
